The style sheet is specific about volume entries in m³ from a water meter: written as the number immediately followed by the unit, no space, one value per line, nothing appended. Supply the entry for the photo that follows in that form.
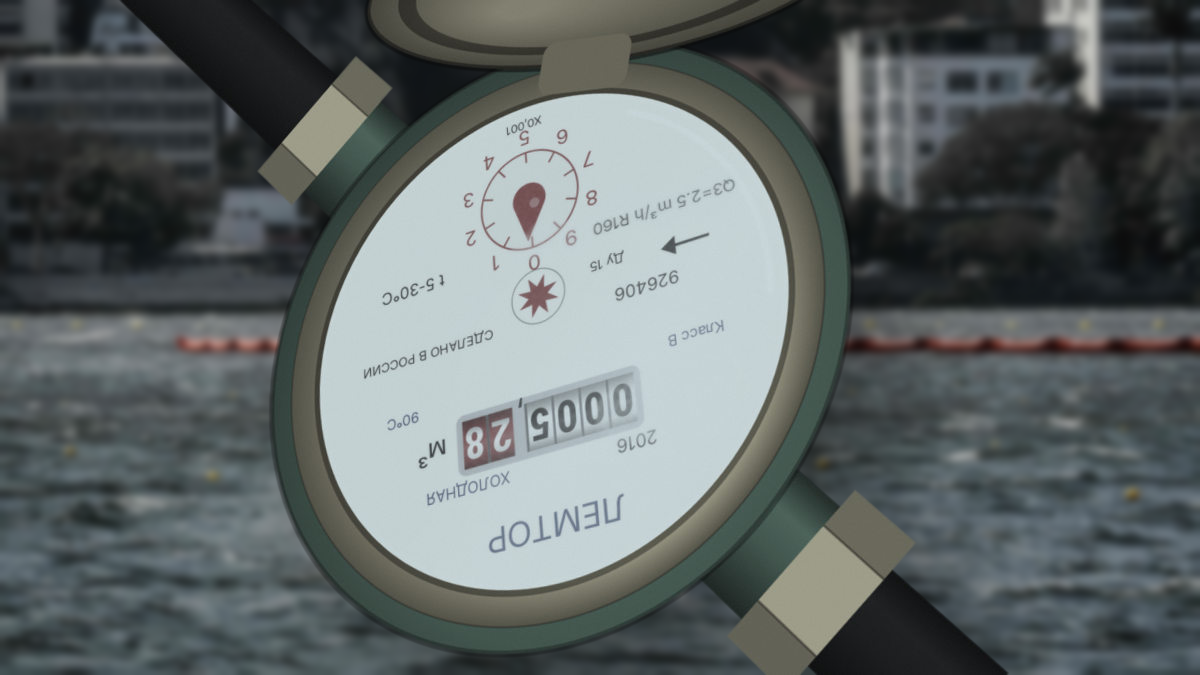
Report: 5.280m³
